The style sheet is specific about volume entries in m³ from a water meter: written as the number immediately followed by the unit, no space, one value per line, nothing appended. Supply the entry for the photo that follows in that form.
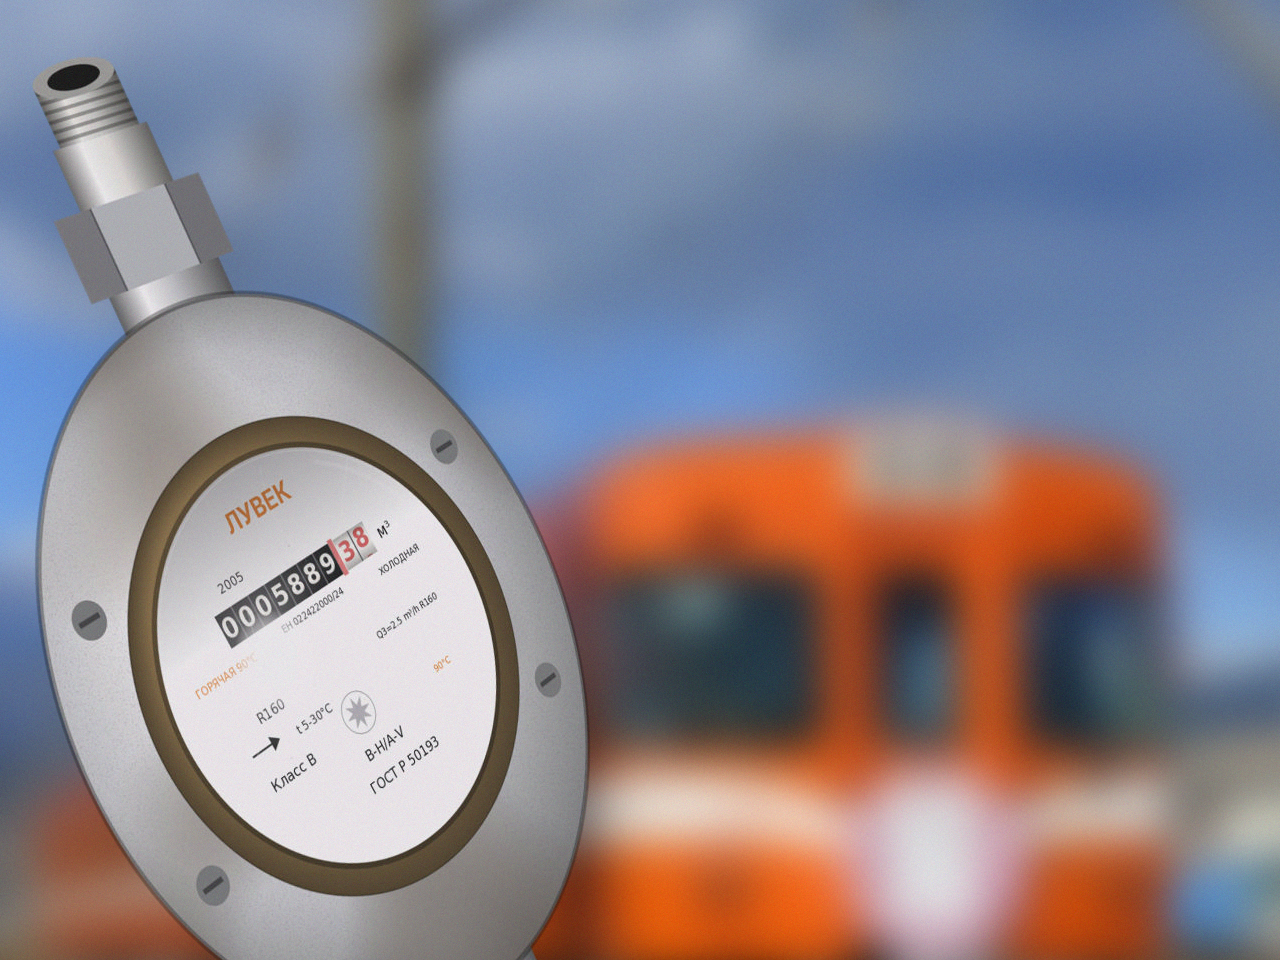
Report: 5889.38m³
